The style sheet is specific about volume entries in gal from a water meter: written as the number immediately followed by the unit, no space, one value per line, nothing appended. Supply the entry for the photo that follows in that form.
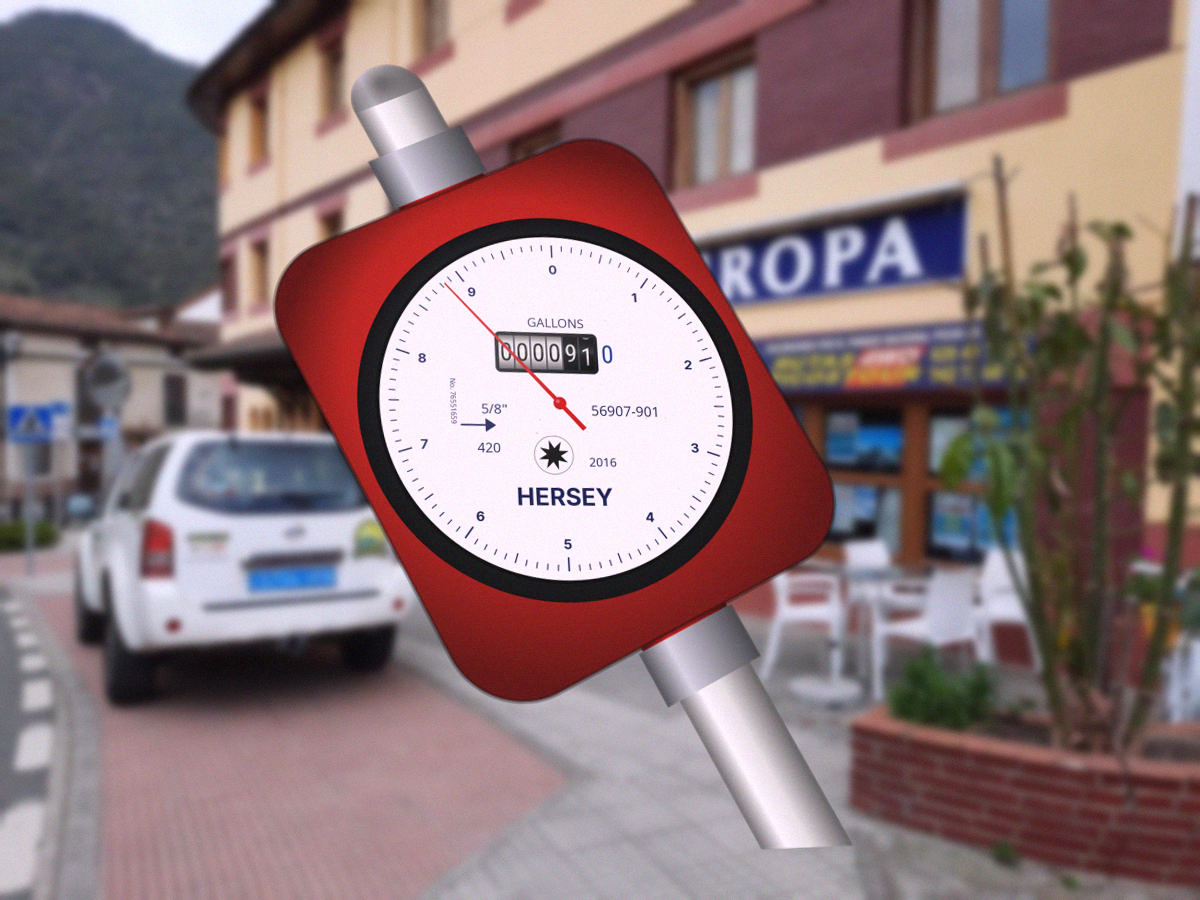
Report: 908.8gal
